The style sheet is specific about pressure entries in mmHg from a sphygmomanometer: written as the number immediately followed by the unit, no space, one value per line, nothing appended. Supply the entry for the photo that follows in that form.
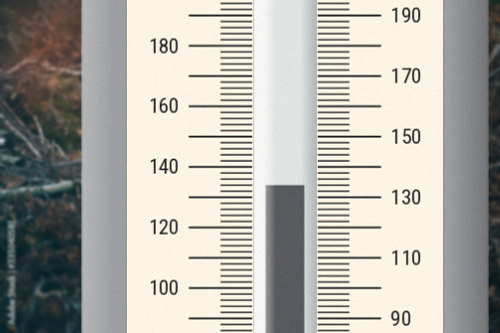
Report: 134mmHg
